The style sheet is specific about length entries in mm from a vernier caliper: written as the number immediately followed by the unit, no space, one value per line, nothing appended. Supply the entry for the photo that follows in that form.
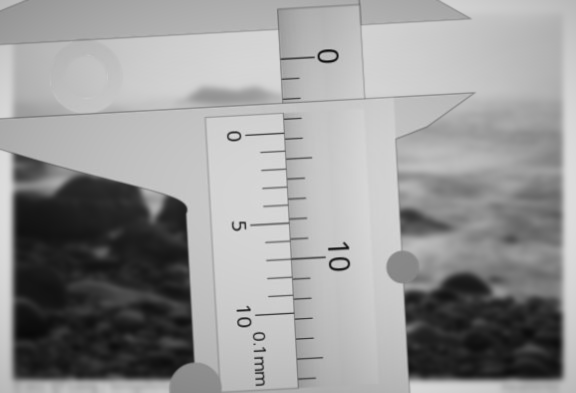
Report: 3.7mm
